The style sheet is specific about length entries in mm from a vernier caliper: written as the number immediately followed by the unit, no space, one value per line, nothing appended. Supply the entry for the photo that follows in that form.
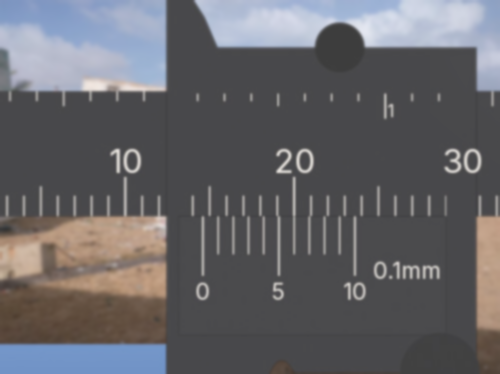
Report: 14.6mm
